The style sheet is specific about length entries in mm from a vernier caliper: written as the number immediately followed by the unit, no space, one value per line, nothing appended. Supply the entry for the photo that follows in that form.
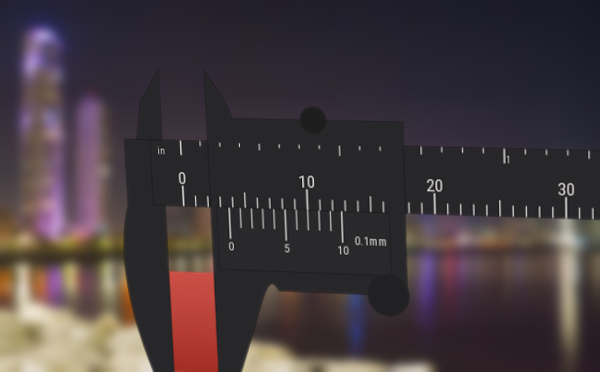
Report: 3.7mm
